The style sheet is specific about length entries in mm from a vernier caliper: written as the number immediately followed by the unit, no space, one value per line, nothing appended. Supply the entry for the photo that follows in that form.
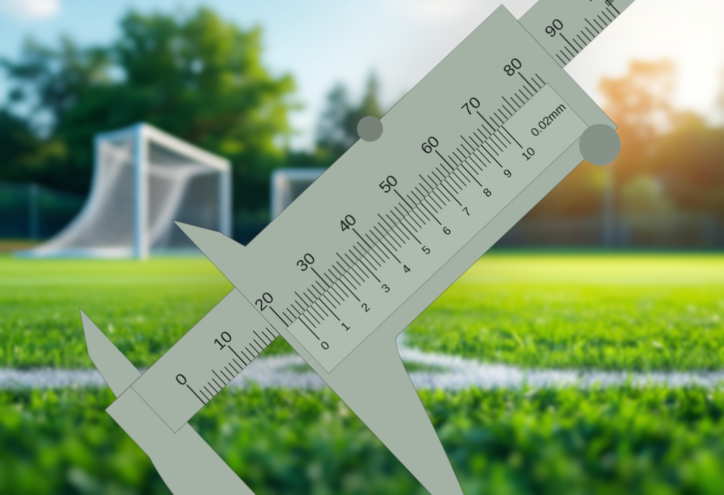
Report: 22.4mm
